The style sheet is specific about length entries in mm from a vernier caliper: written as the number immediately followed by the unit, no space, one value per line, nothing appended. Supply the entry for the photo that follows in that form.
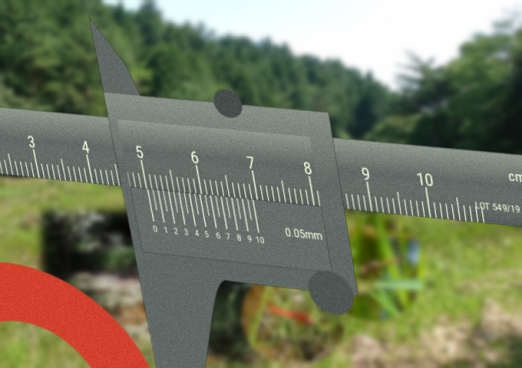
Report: 50.2mm
